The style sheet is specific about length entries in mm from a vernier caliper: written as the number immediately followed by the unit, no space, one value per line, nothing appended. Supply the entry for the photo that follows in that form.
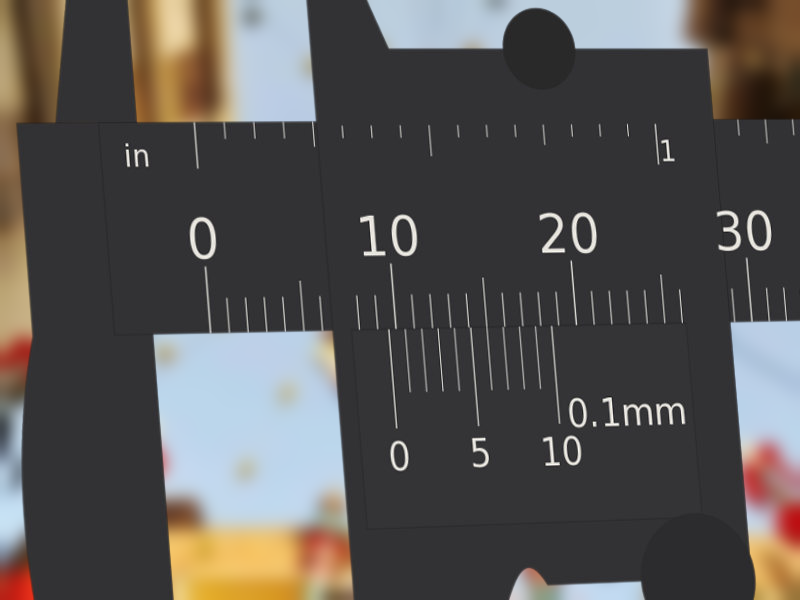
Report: 9.6mm
